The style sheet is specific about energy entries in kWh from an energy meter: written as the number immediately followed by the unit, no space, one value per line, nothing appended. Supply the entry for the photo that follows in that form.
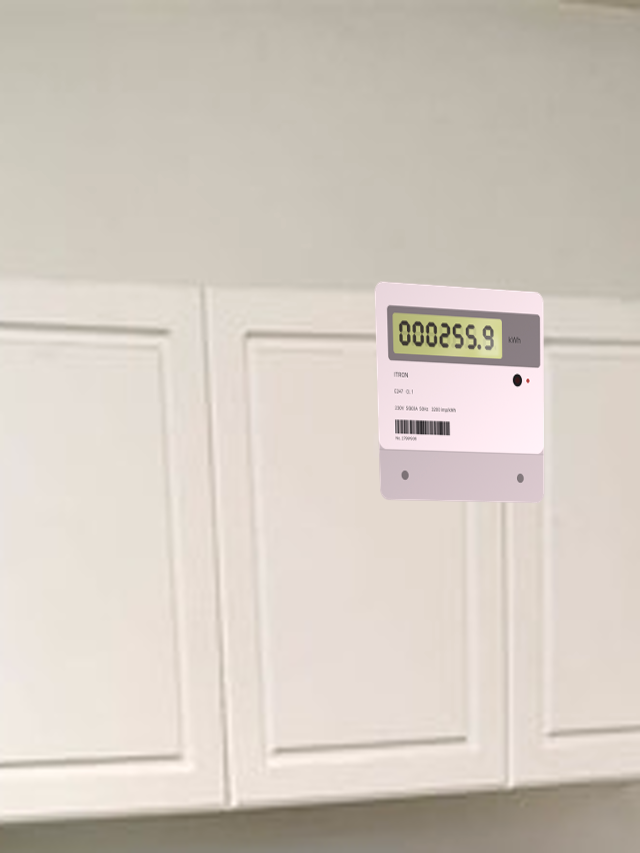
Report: 255.9kWh
